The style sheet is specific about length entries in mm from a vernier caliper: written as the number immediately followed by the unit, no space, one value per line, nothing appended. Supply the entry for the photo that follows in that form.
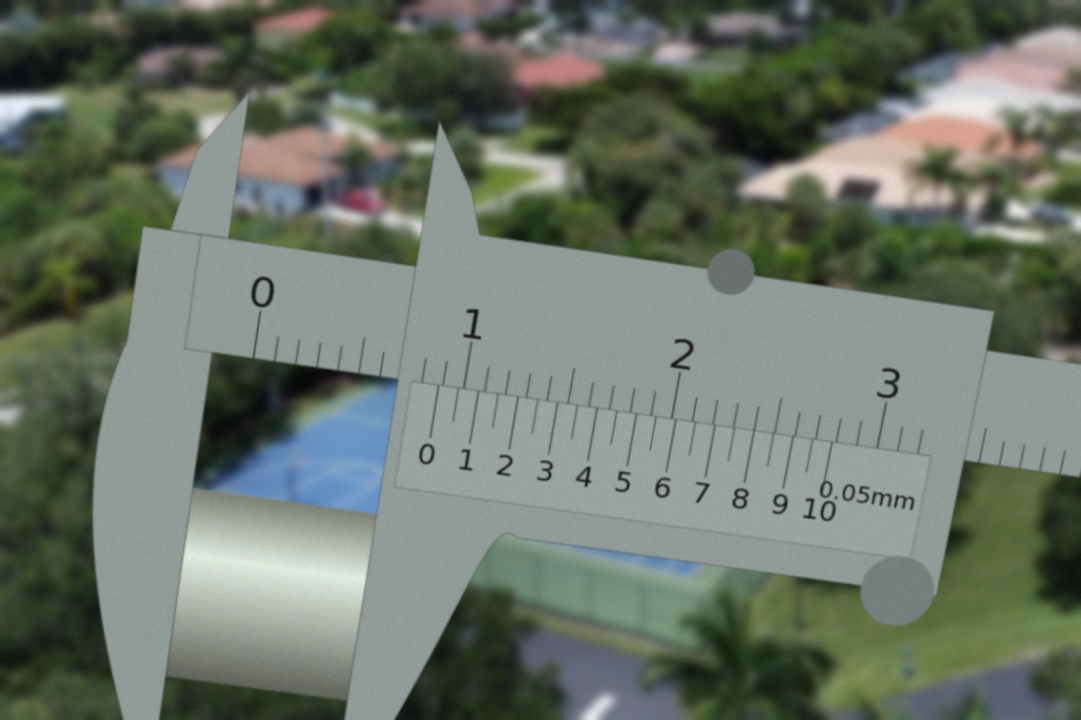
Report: 8.8mm
